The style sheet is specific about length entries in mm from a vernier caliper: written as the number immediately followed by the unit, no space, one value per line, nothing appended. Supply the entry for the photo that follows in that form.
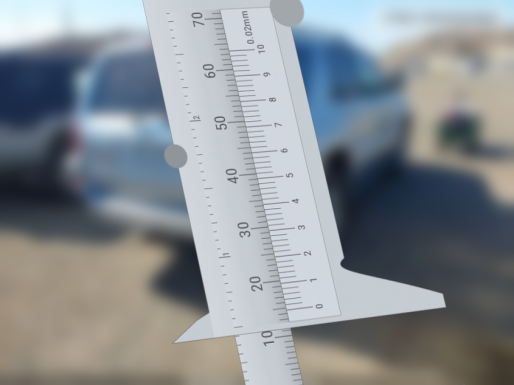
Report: 14.6mm
